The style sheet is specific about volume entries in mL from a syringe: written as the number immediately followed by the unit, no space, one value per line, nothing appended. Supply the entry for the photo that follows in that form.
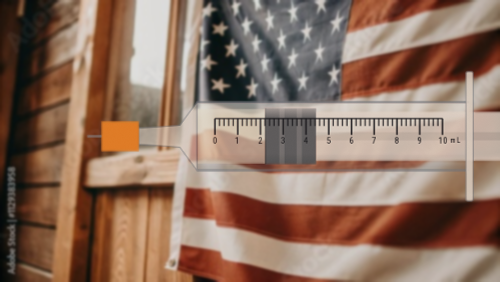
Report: 2.2mL
